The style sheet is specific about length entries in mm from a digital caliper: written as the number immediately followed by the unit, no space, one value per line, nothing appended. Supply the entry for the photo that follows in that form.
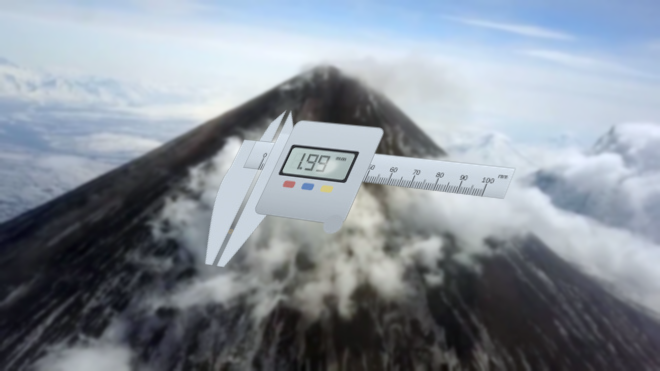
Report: 1.99mm
